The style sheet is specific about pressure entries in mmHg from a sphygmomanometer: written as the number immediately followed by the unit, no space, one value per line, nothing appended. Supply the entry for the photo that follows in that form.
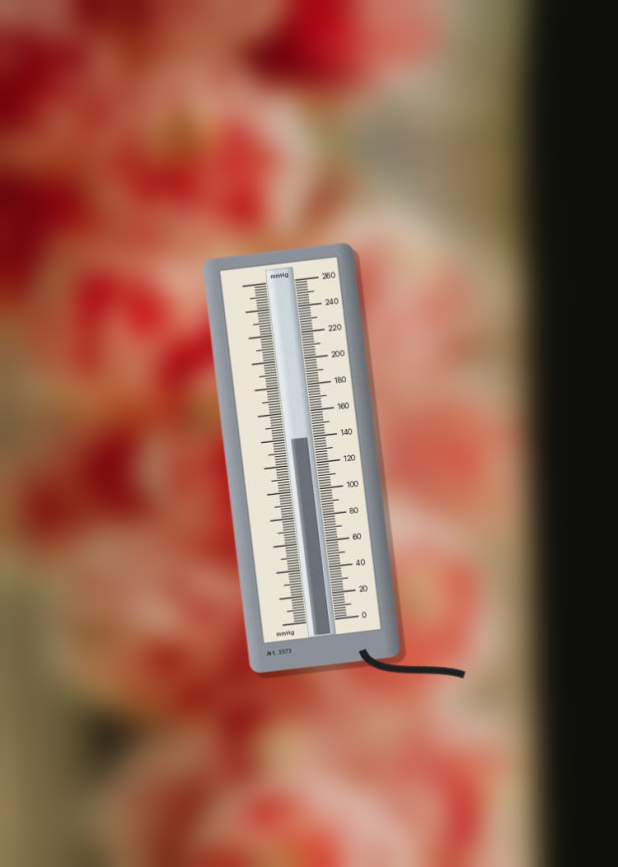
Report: 140mmHg
